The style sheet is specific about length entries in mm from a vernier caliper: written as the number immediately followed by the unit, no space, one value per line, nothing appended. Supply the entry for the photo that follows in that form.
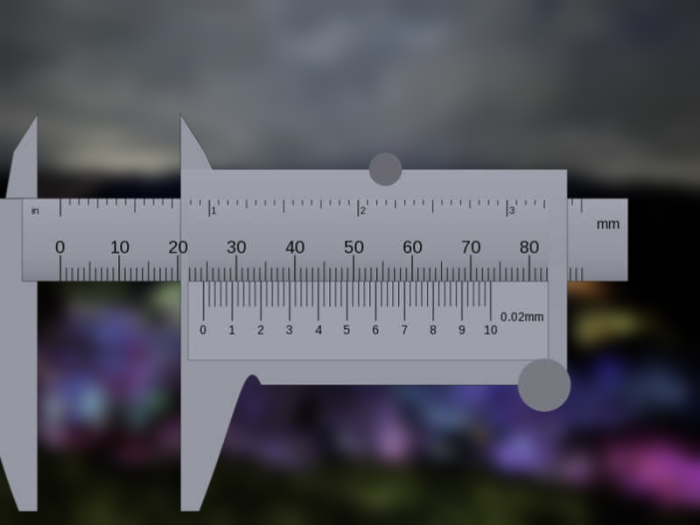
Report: 24.4mm
